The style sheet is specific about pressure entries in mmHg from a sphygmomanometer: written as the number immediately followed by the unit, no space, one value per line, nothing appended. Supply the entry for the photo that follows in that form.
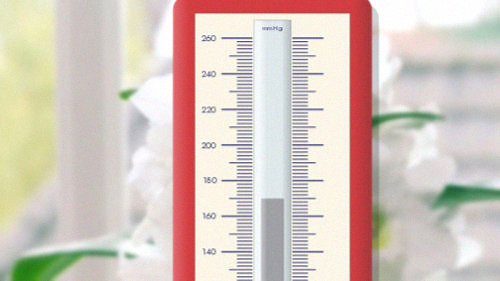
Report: 170mmHg
